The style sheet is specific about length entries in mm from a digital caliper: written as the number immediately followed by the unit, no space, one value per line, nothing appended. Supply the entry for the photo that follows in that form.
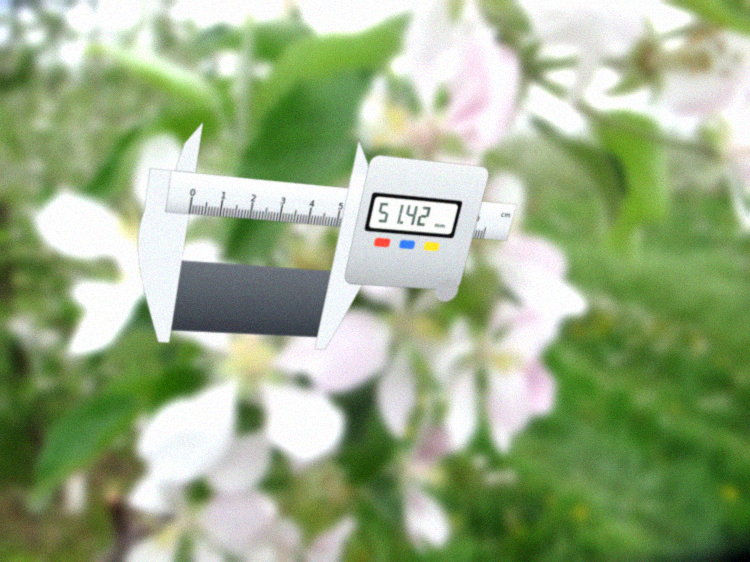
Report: 51.42mm
